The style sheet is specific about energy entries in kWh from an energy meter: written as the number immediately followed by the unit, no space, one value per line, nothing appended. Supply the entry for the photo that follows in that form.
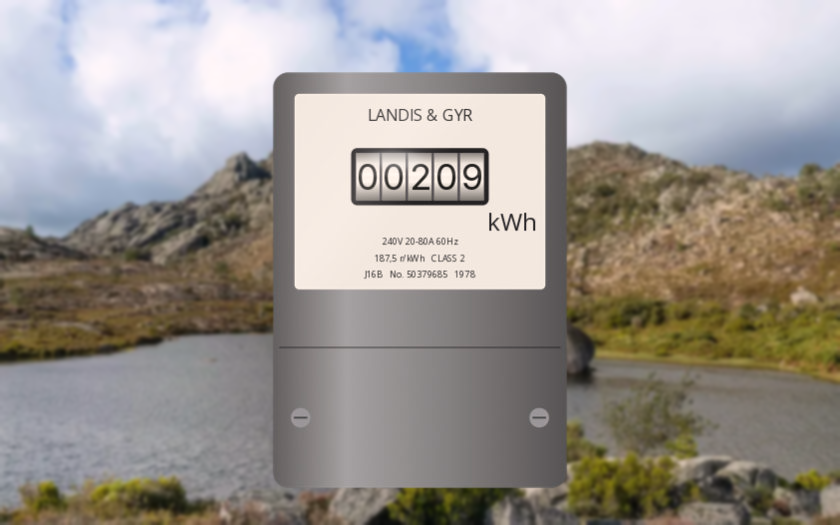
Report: 209kWh
